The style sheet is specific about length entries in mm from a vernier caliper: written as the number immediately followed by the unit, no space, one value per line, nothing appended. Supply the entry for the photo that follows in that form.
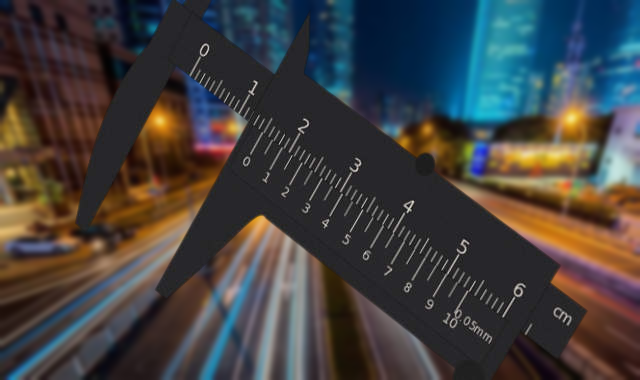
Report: 14.8mm
